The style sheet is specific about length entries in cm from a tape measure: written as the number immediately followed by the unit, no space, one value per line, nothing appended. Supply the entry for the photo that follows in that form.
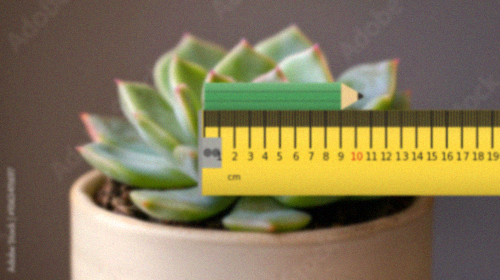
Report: 10.5cm
